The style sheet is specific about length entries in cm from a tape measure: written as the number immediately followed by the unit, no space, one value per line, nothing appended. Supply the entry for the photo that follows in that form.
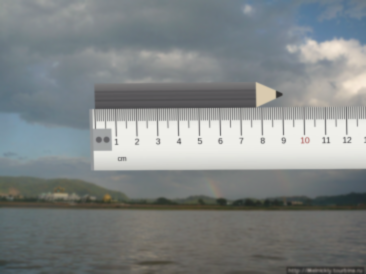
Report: 9cm
